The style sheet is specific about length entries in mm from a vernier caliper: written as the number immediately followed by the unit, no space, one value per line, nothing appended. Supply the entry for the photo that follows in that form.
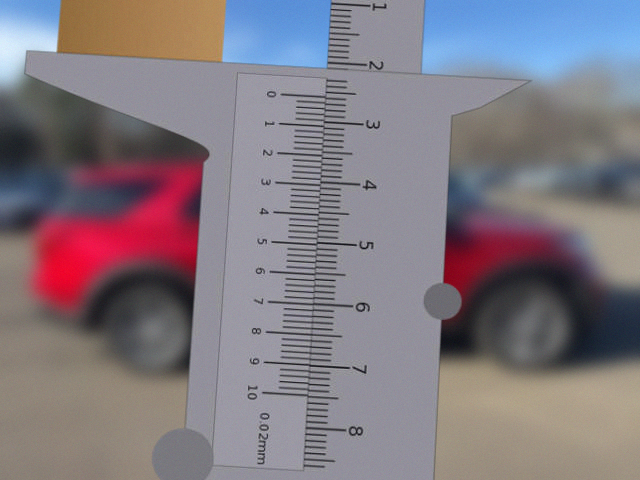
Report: 25.8mm
